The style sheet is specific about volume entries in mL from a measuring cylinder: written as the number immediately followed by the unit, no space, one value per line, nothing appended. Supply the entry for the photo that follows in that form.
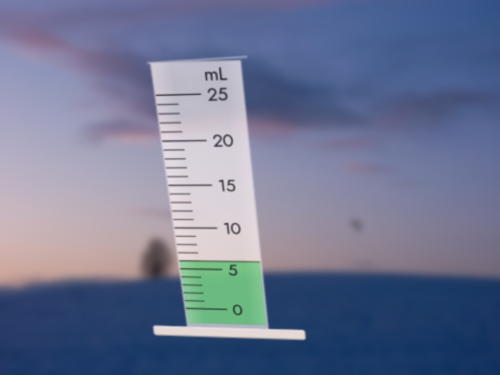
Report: 6mL
